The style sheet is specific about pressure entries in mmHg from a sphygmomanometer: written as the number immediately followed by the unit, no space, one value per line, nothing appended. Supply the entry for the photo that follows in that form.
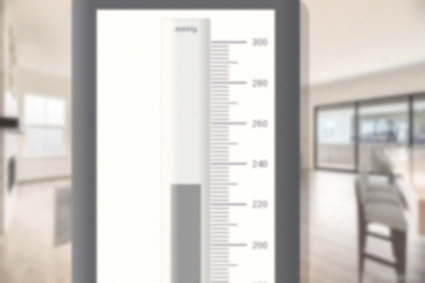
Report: 230mmHg
